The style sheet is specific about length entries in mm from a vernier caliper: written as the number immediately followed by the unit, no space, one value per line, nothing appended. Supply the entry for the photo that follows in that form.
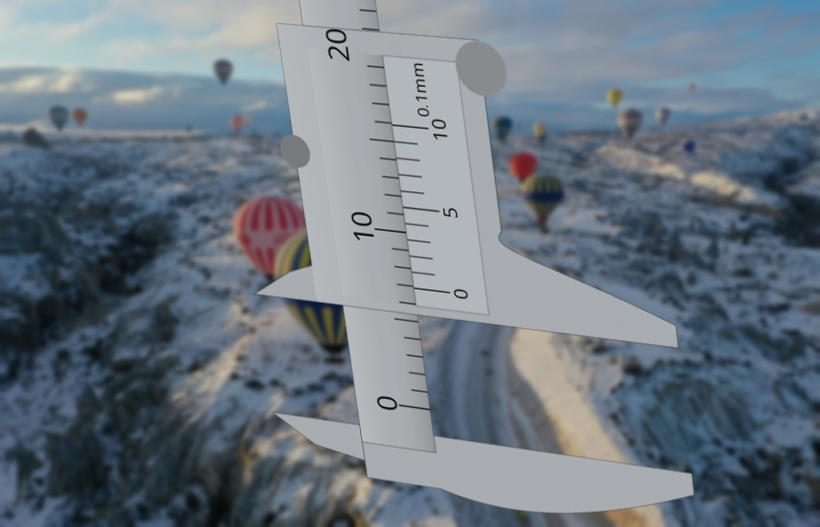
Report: 6.9mm
